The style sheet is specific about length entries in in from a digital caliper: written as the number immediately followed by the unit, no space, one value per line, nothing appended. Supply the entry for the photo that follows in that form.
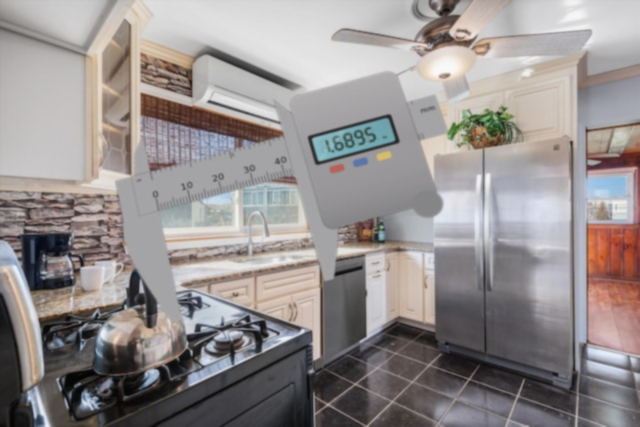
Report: 1.6895in
